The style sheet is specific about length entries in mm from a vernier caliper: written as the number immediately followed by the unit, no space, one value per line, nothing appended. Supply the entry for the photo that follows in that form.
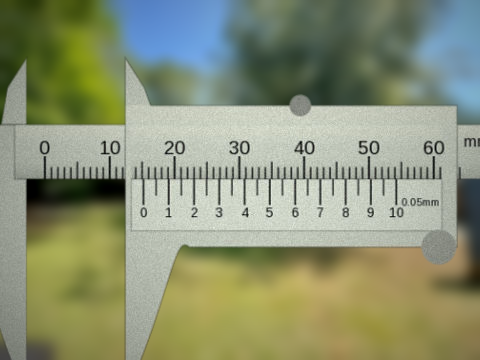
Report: 15.2mm
